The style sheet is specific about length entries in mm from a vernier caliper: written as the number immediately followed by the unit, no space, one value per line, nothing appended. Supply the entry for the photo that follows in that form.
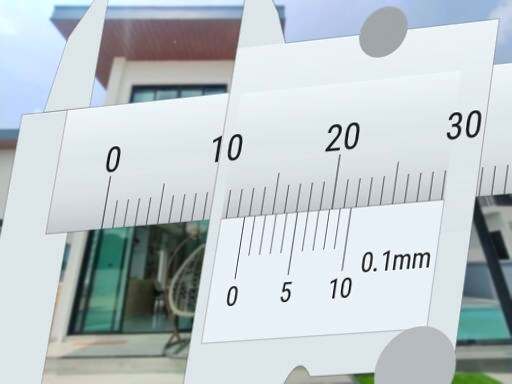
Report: 12.6mm
